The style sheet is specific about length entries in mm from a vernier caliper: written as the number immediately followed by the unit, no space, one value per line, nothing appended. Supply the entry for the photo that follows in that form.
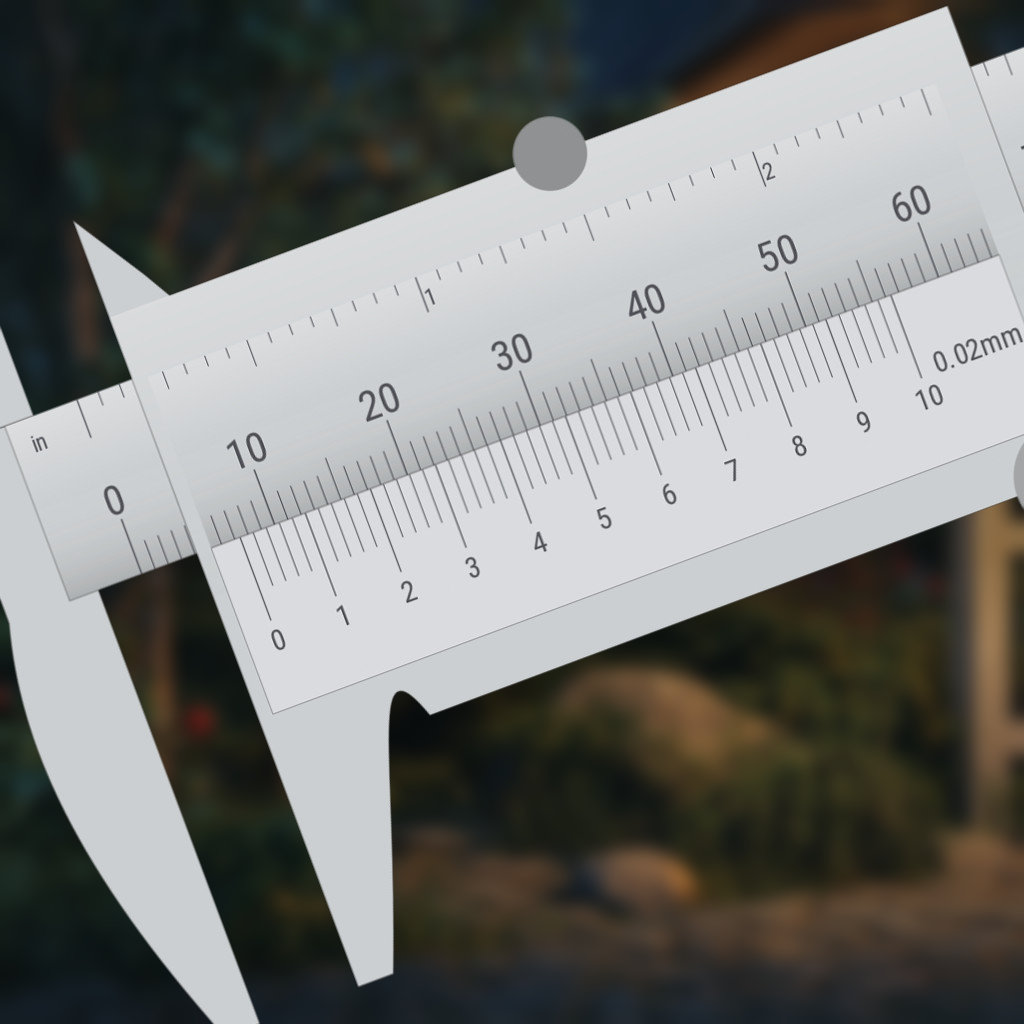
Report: 7.4mm
